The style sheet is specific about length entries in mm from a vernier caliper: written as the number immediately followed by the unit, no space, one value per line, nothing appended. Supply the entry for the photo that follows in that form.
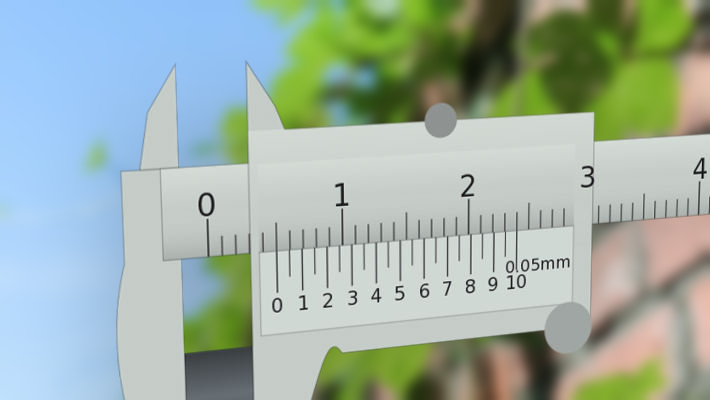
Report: 5.0mm
